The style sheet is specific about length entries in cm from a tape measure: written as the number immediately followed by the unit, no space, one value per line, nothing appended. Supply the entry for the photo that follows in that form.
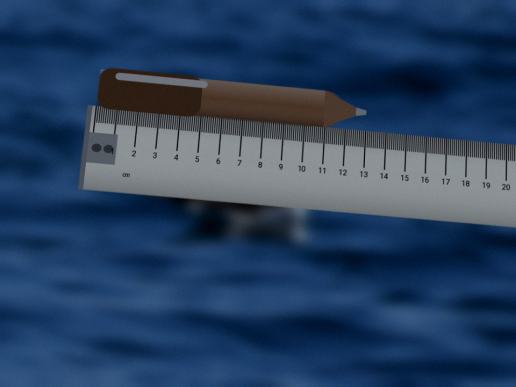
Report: 13cm
